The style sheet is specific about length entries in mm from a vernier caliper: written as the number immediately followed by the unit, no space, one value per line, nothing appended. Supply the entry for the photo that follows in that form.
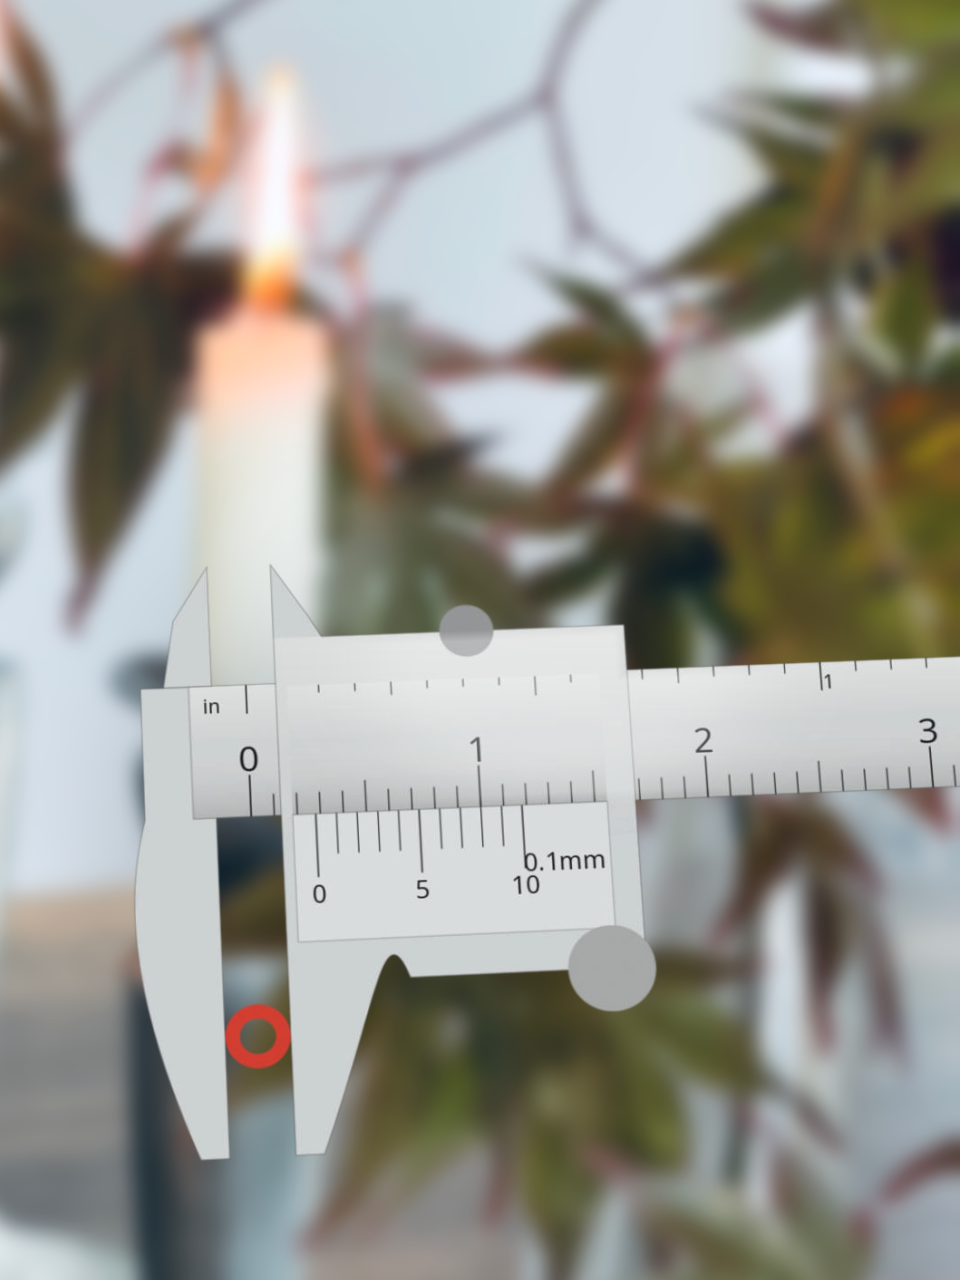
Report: 2.8mm
